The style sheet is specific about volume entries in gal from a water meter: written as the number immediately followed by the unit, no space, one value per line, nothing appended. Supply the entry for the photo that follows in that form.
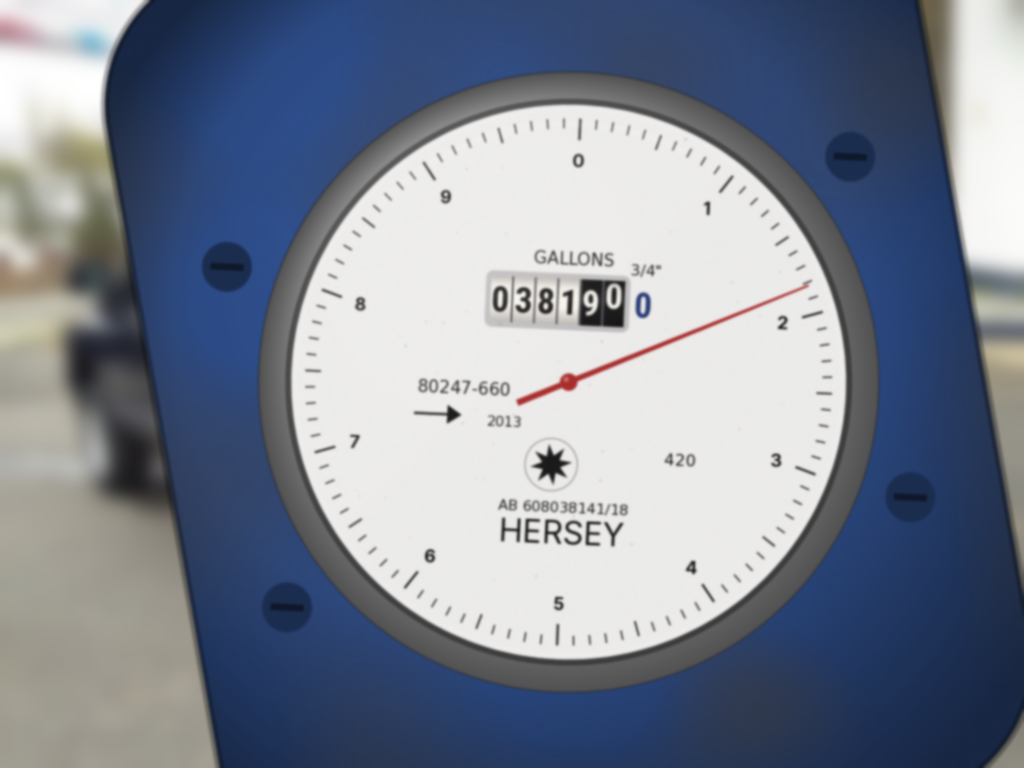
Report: 381901.8gal
